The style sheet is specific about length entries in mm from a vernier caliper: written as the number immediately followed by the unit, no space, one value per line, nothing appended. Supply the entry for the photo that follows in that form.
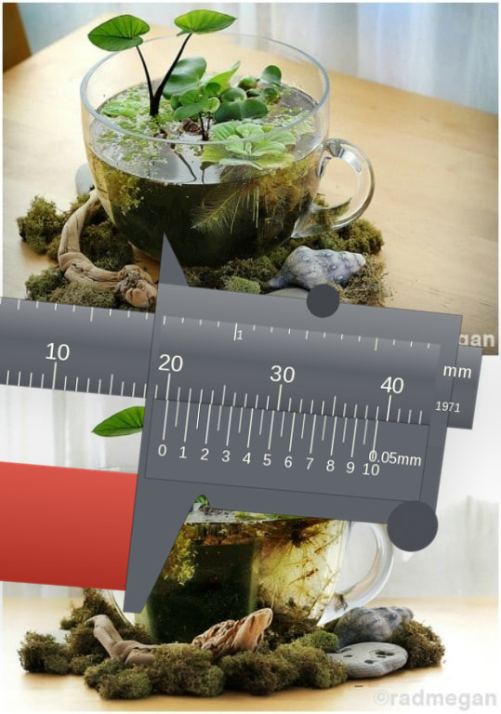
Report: 20.1mm
